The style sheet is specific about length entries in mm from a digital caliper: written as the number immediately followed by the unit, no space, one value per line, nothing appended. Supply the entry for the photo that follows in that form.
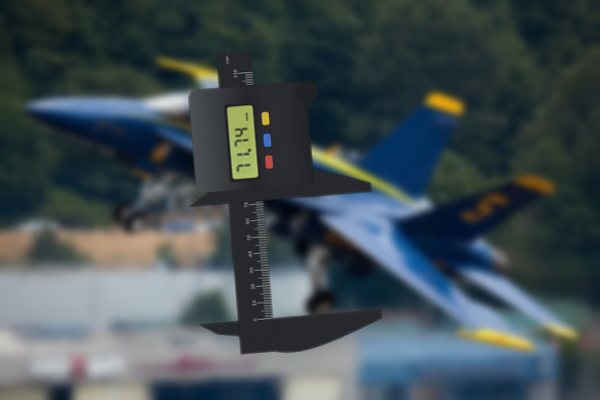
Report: 71.74mm
